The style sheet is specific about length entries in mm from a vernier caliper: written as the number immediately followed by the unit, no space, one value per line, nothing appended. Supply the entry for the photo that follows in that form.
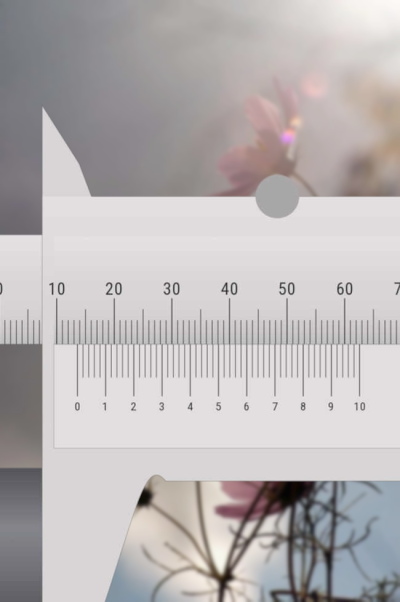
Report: 13.6mm
